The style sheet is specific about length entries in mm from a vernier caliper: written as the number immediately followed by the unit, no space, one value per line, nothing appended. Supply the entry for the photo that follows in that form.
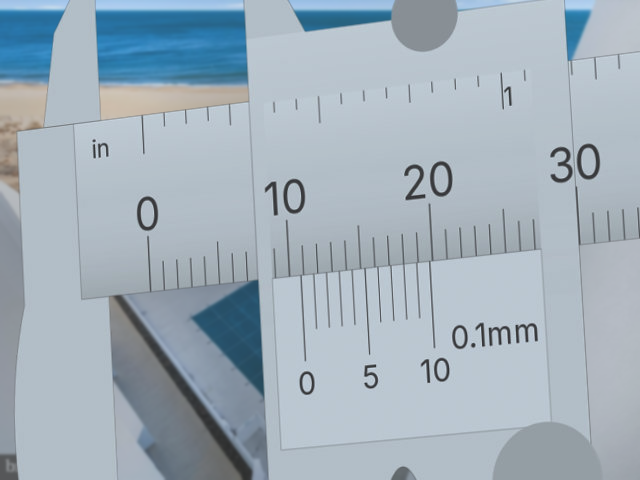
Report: 10.8mm
